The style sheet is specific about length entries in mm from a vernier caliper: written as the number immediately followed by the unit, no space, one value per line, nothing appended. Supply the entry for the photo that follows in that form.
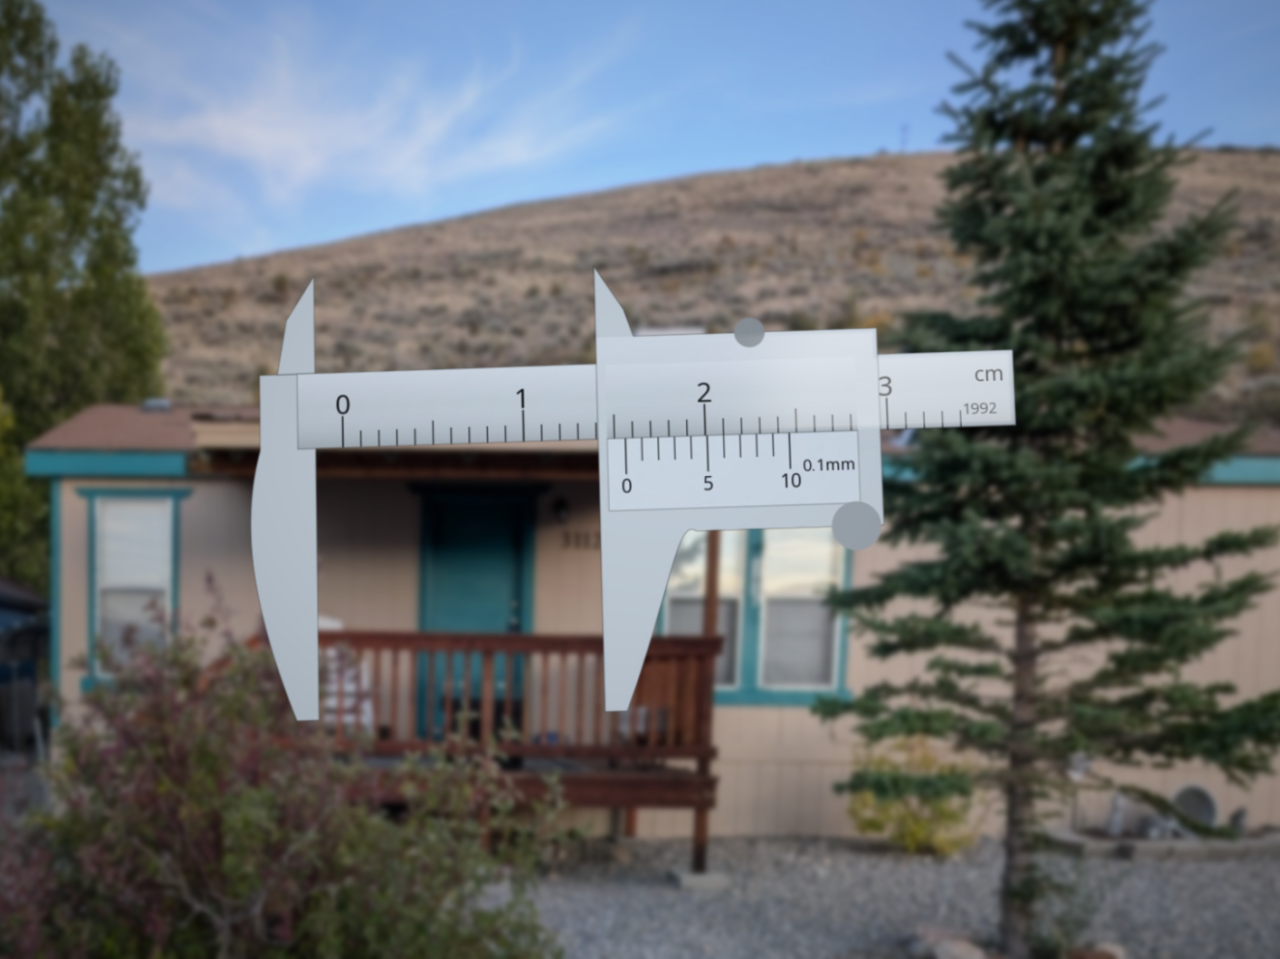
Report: 15.6mm
